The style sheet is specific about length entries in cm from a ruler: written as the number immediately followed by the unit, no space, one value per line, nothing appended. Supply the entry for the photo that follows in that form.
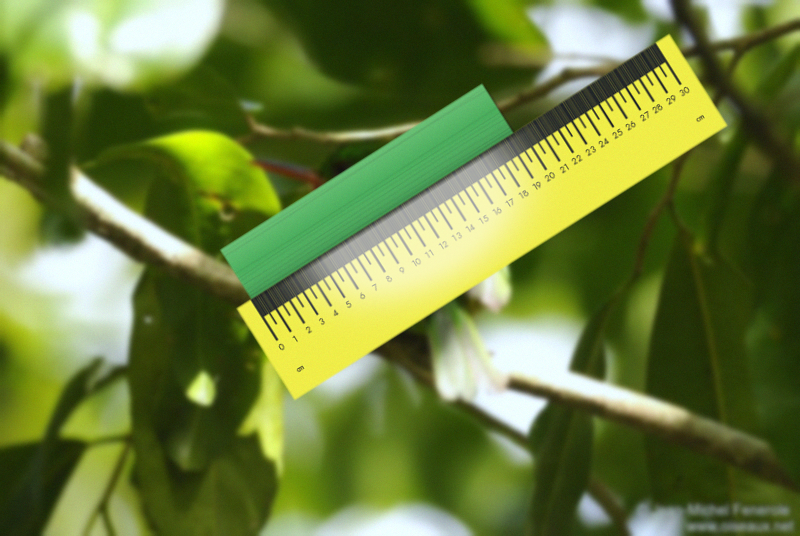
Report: 19.5cm
